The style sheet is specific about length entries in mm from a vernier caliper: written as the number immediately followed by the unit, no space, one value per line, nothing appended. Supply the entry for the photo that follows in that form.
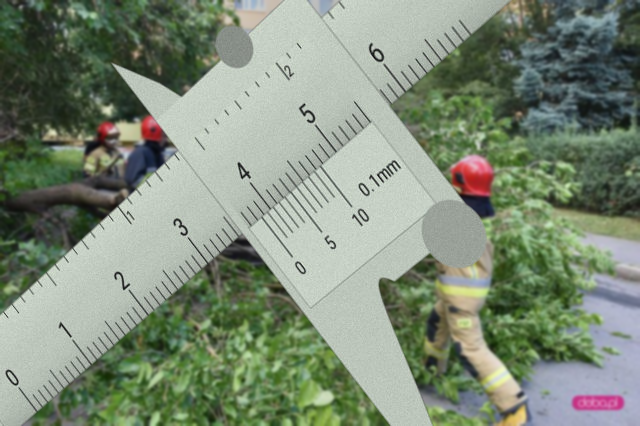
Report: 38.6mm
